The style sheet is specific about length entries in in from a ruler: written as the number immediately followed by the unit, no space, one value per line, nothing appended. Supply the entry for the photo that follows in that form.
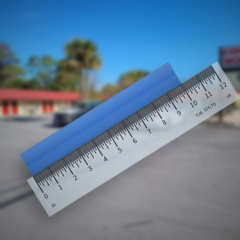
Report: 10in
